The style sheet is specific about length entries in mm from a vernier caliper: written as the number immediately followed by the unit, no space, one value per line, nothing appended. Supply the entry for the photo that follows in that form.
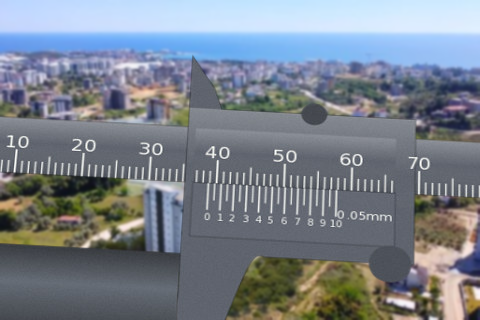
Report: 38.8mm
